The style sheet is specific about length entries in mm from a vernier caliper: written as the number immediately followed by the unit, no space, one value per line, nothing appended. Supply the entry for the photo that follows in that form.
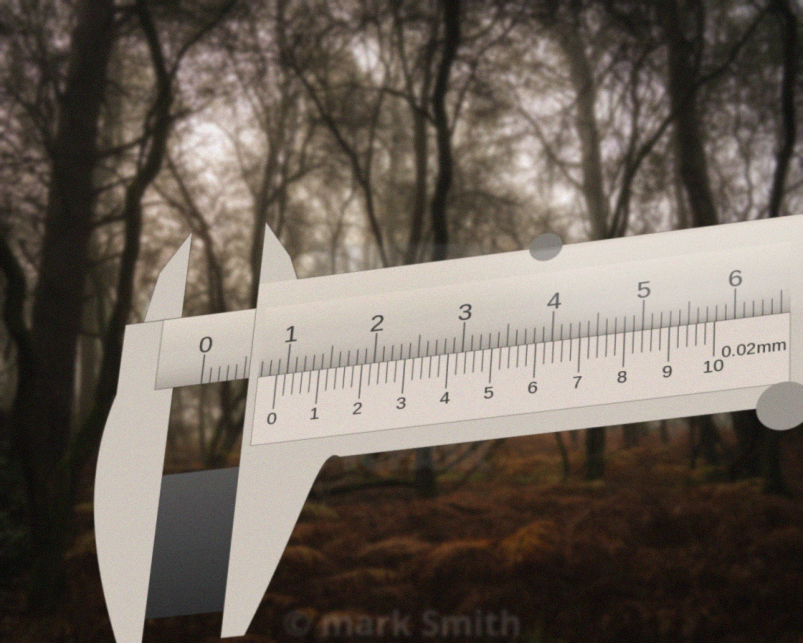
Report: 8.8mm
